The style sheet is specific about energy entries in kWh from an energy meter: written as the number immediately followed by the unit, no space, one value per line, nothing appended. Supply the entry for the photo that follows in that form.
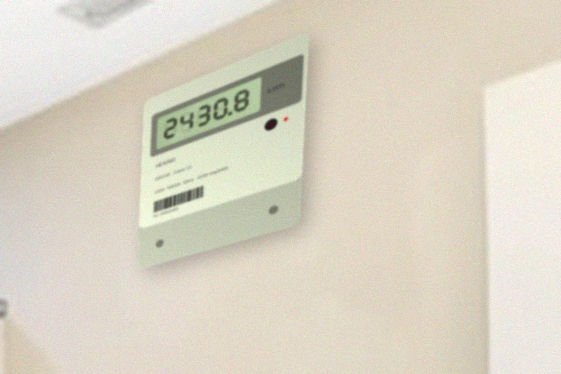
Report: 2430.8kWh
